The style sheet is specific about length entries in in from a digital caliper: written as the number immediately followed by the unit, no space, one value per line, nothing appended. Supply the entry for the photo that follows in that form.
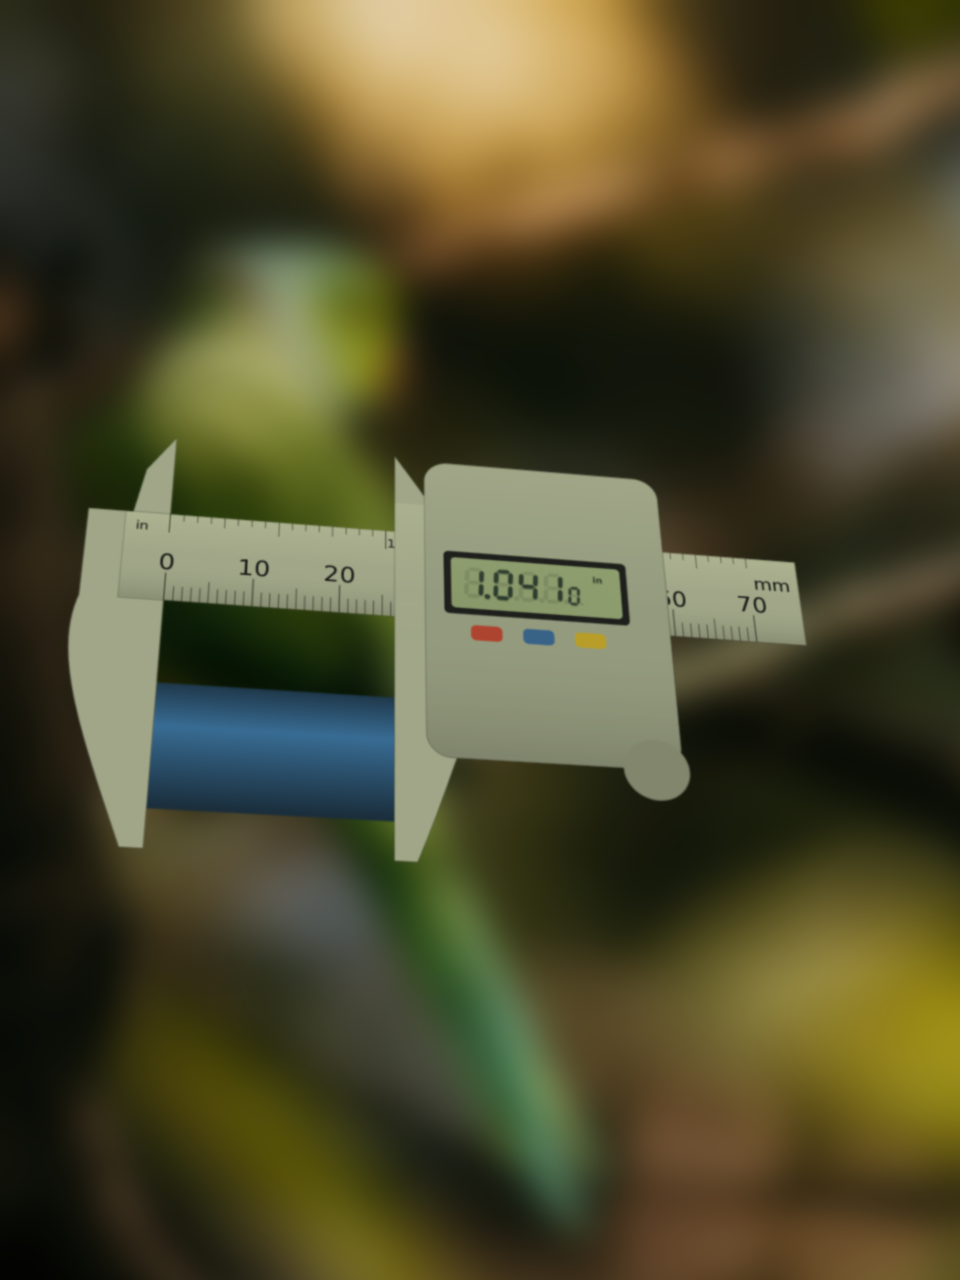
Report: 1.0410in
